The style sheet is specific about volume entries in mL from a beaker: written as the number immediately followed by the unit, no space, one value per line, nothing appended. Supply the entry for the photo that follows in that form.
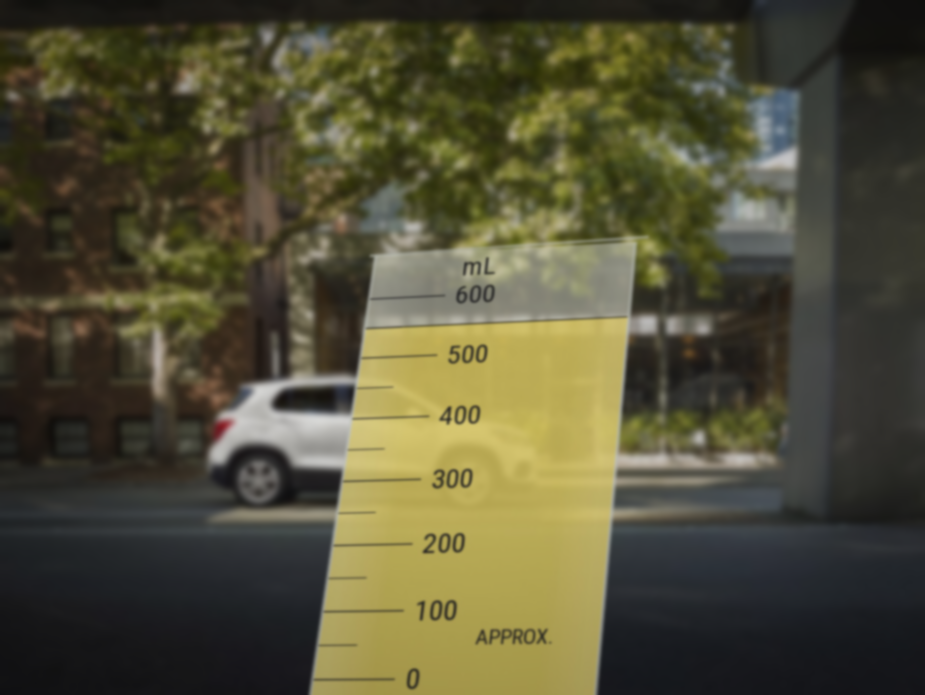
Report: 550mL
